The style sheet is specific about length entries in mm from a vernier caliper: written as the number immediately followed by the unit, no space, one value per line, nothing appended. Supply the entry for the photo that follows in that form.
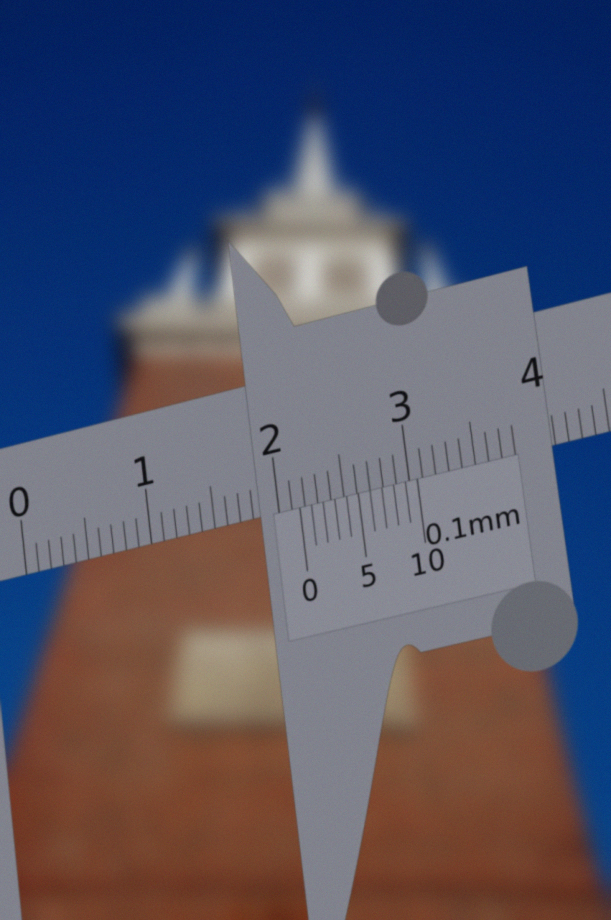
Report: 21.6mm
